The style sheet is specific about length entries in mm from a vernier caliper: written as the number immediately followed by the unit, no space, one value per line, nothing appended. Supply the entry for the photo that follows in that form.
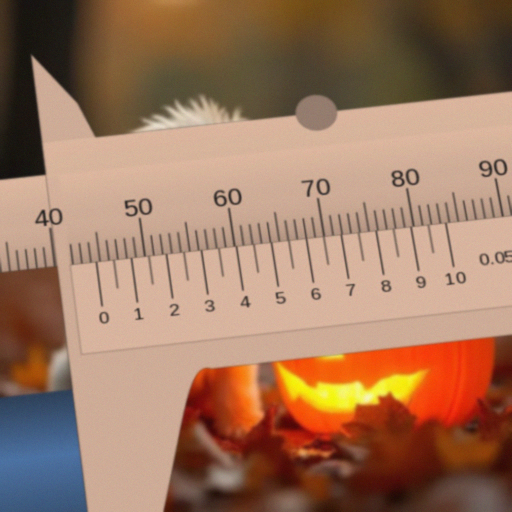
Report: 44.6mm
